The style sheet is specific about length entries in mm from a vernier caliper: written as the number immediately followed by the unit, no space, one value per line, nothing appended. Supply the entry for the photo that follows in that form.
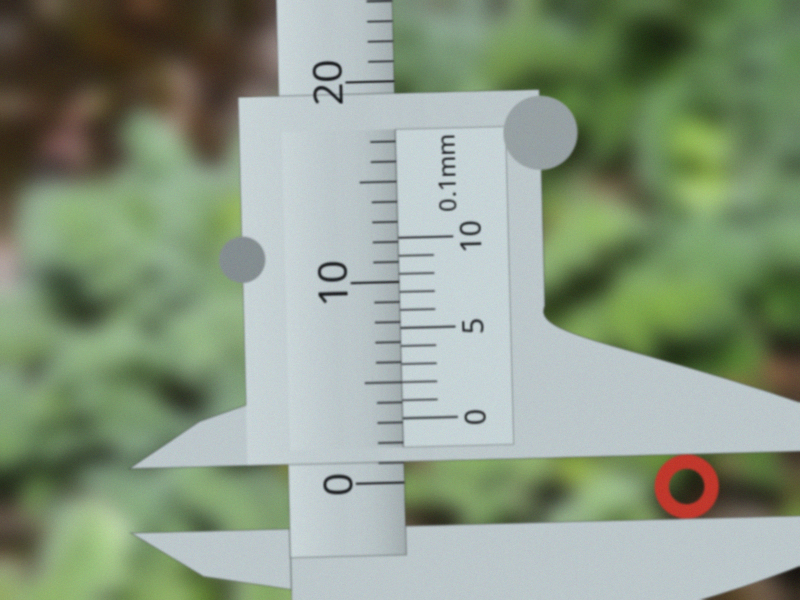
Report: 3.2mm
